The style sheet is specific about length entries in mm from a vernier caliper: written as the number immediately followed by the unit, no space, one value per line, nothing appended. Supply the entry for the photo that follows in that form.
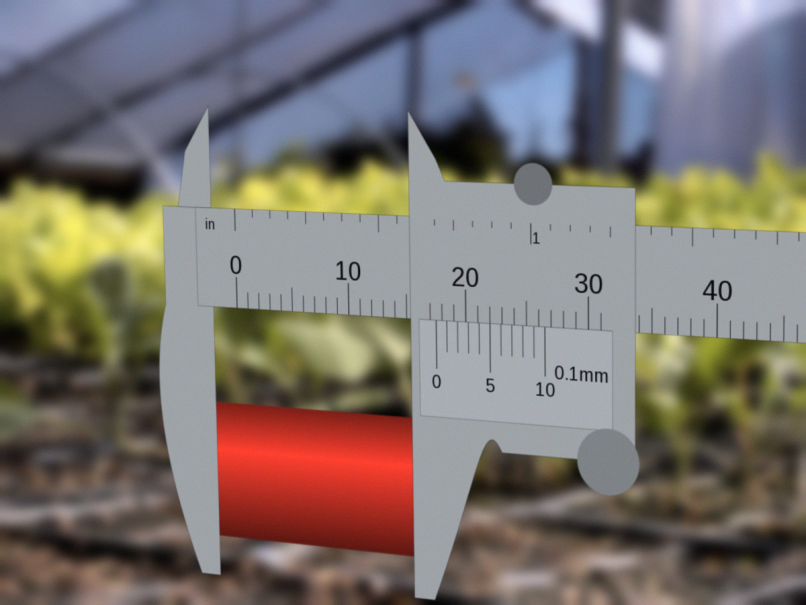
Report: 17.5mm
